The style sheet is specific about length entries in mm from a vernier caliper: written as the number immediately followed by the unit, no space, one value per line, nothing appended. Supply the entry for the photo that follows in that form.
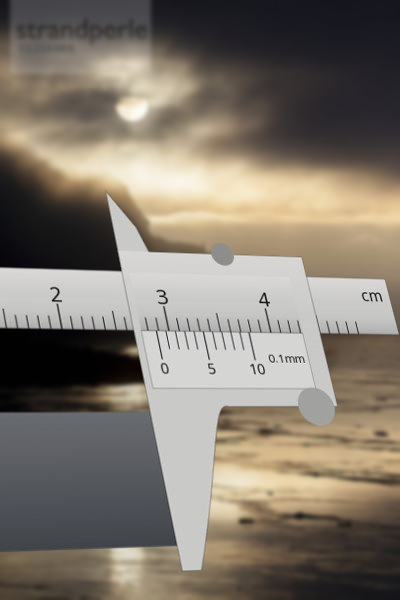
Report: 28.8mm
